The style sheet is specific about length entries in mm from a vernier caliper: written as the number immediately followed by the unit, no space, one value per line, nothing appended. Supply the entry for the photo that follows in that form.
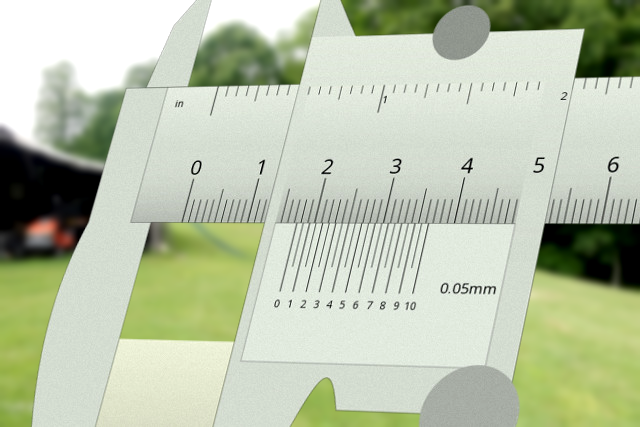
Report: 17.4mm
